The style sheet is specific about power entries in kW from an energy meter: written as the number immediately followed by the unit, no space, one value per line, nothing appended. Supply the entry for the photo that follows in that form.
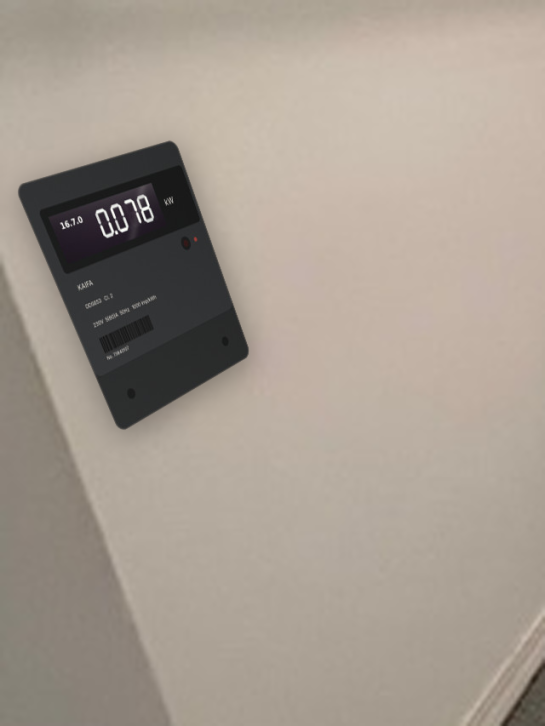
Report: 0.078kW
